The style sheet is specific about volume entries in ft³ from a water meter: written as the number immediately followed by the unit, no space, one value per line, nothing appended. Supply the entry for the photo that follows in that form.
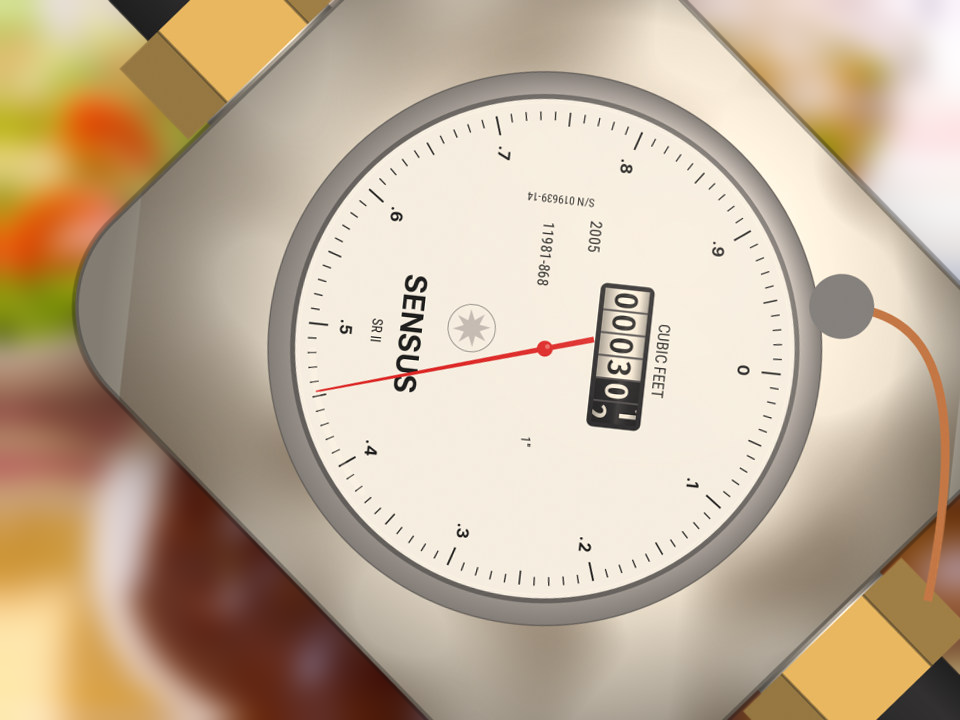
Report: 301.45ft³
